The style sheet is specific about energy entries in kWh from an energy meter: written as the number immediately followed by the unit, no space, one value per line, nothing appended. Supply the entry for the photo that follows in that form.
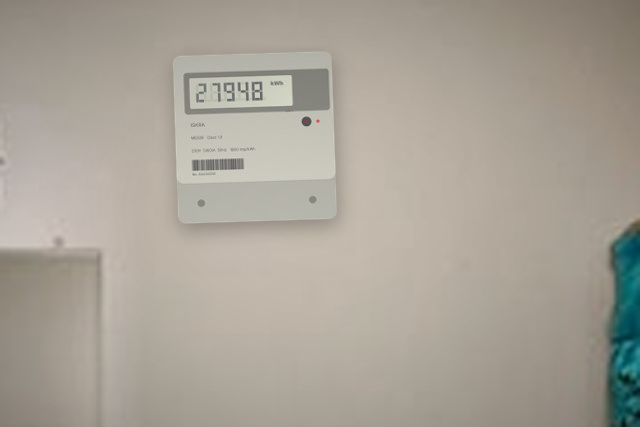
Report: 27948kWh
